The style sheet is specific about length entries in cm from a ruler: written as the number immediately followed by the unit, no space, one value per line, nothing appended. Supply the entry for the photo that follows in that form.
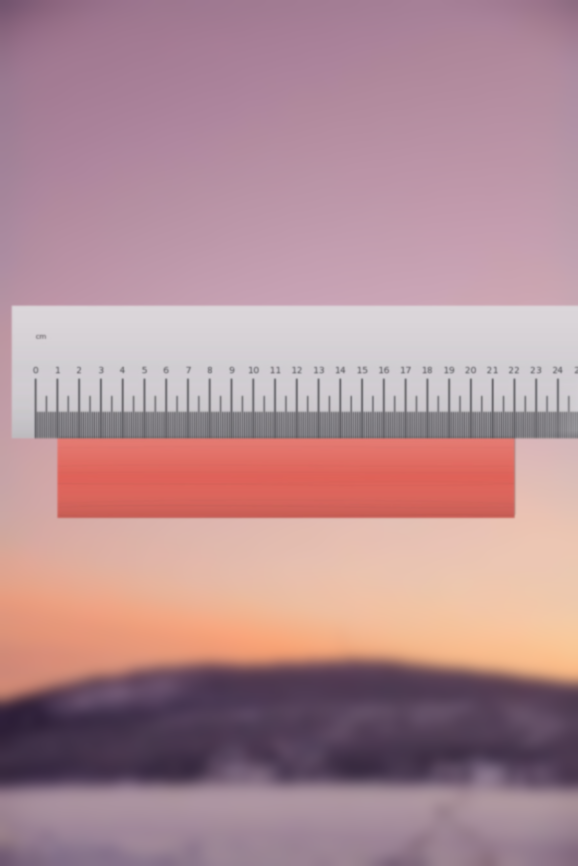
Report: 21cm
